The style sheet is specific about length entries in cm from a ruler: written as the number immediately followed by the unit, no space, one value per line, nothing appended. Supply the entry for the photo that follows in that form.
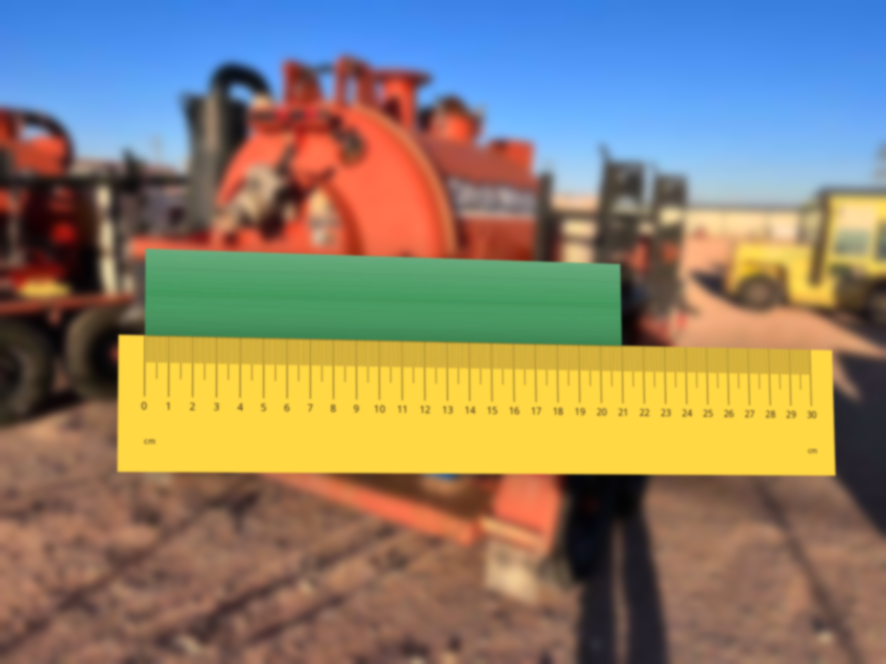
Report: 21cm
